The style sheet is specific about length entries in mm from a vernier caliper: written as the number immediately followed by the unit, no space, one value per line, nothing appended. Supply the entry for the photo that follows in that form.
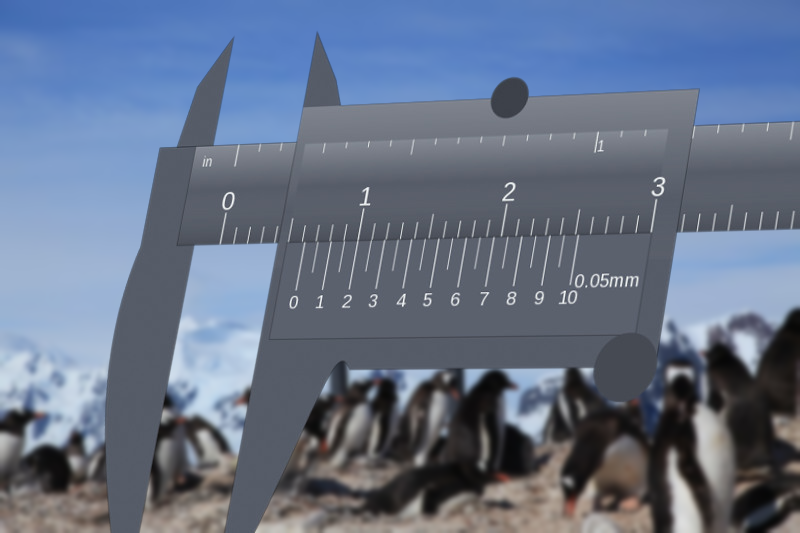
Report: 6.2mm
